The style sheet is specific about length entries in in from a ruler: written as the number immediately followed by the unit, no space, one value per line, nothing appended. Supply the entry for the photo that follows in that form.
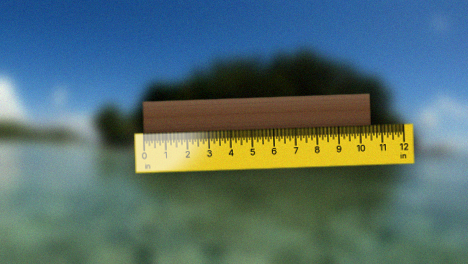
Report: 10.5in
